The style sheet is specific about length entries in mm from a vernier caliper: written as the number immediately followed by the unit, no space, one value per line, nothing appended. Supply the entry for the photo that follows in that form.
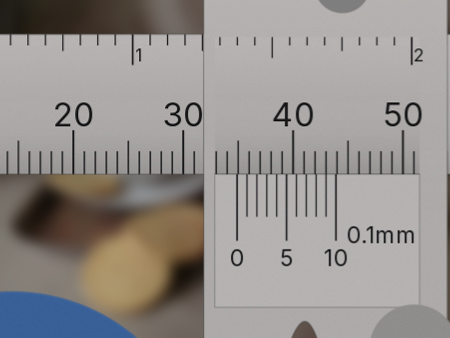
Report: 34.9mm
